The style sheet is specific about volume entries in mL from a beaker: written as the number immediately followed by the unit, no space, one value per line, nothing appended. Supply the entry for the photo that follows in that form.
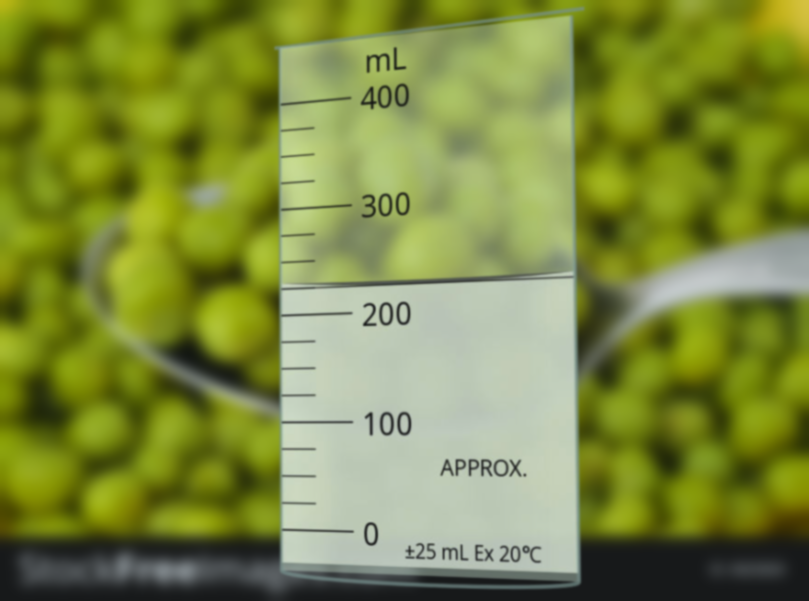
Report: 225mL
